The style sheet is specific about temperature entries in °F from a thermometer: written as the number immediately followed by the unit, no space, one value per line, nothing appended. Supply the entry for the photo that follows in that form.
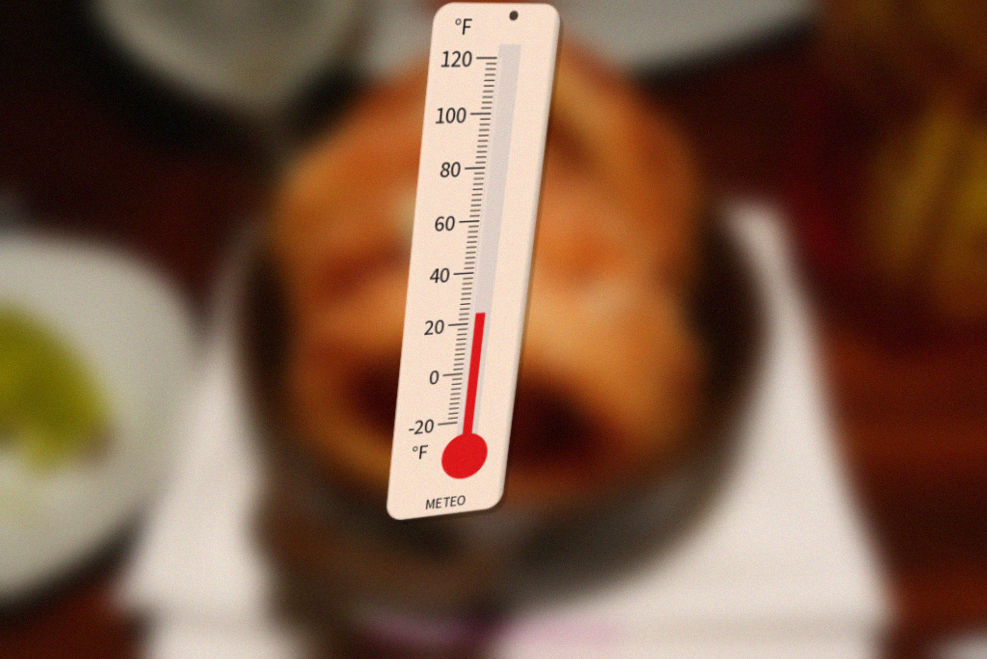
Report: 24°F
